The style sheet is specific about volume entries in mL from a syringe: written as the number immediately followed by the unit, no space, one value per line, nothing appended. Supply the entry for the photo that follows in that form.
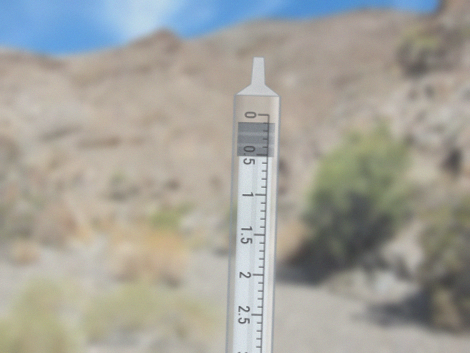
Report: 0.1mL
